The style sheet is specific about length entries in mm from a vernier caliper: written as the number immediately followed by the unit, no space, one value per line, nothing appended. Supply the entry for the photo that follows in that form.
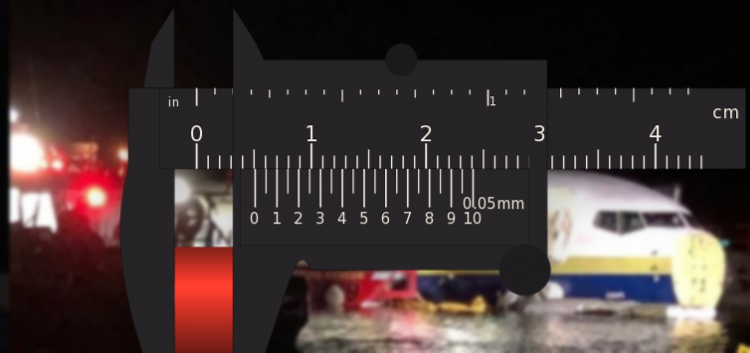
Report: 5.1mm
